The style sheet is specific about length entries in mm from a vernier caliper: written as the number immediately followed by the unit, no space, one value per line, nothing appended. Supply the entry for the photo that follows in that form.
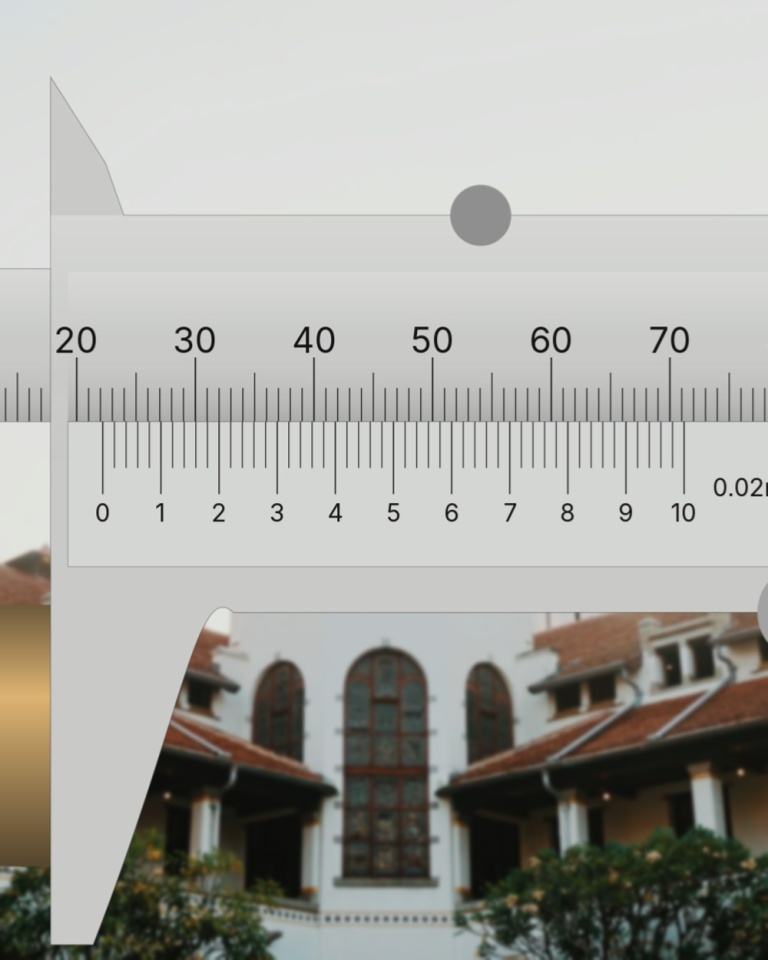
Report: 22.2mm
